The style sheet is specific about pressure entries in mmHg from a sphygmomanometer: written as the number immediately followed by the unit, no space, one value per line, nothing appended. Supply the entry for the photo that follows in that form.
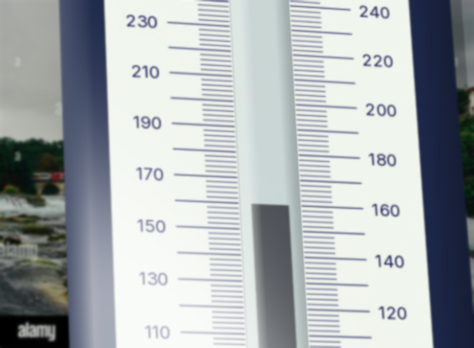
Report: 160mmHg
